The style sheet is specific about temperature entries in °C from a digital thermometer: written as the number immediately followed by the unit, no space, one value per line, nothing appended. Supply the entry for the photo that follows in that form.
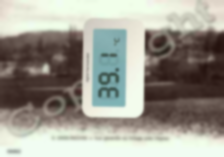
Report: 39.1°C
